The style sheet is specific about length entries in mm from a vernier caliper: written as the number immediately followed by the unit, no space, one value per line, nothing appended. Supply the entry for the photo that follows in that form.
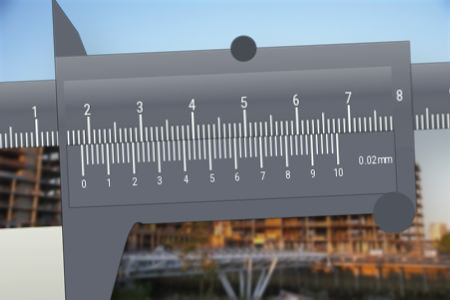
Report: 18.5mm
